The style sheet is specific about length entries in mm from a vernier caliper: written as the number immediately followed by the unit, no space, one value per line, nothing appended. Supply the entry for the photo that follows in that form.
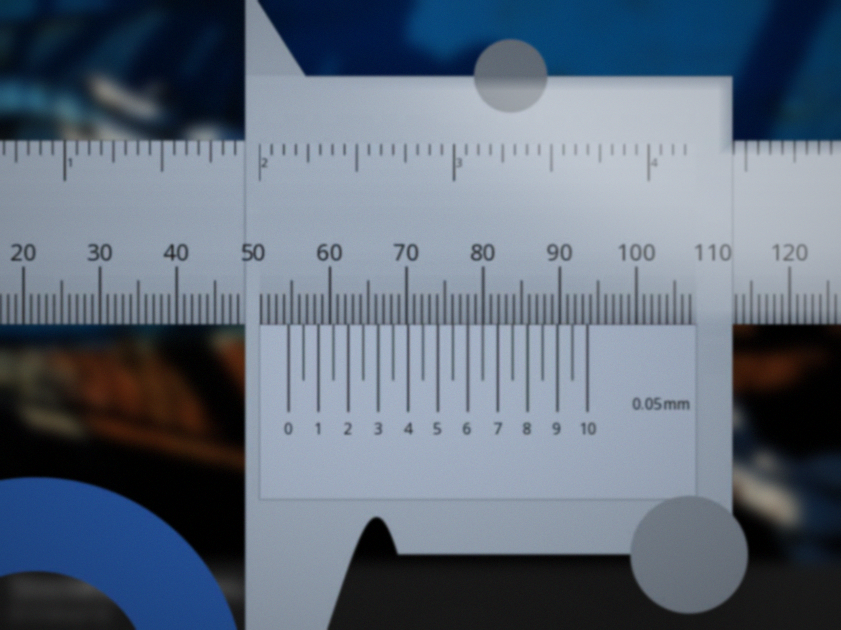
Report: 54.6mm
